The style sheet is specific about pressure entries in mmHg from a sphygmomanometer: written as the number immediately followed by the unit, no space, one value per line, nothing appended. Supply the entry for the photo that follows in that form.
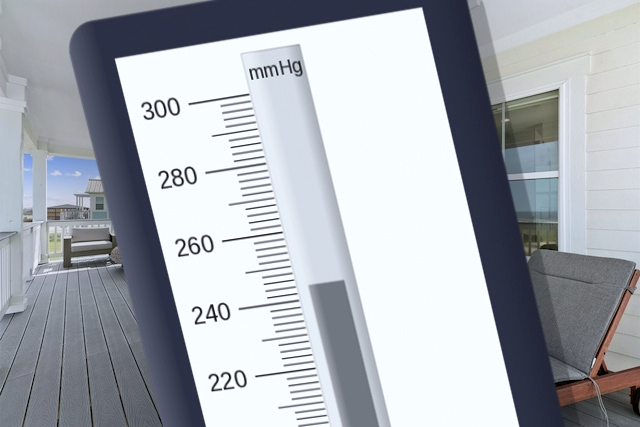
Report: 244mmHg
